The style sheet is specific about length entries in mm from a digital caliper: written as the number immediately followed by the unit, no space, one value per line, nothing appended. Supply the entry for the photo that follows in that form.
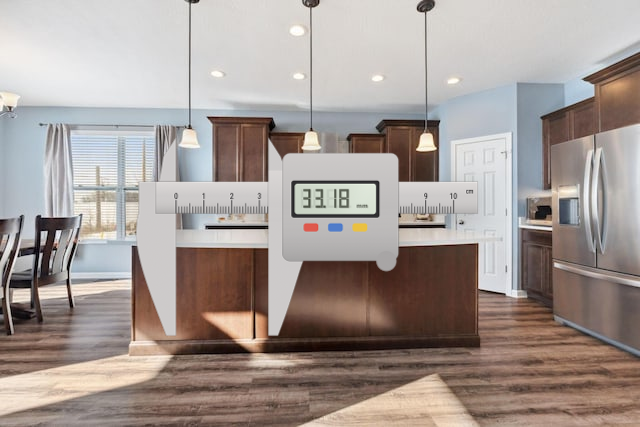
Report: 33.18mm
